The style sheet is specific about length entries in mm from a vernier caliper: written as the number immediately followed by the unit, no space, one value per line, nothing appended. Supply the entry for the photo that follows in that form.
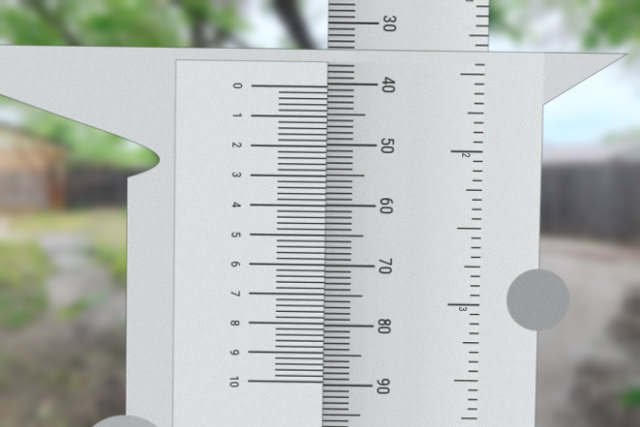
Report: 40.5mm
